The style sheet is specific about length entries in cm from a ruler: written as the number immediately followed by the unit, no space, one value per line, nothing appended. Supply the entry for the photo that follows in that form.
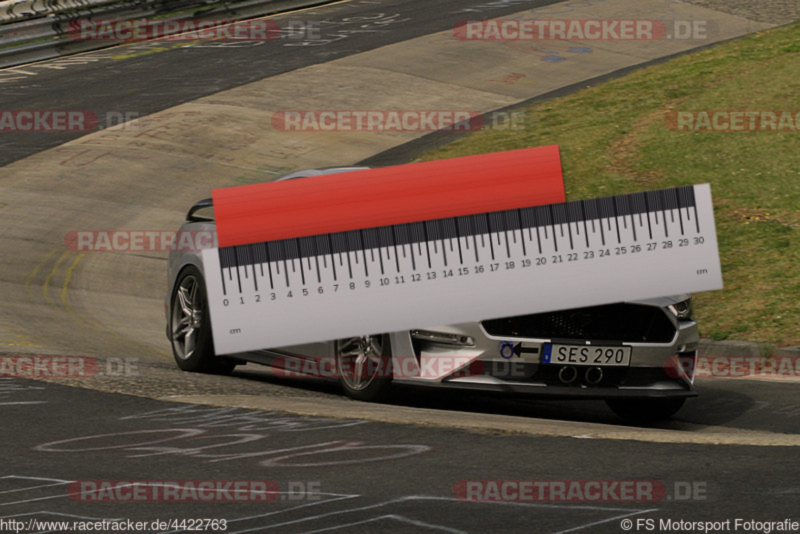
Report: 22cm
